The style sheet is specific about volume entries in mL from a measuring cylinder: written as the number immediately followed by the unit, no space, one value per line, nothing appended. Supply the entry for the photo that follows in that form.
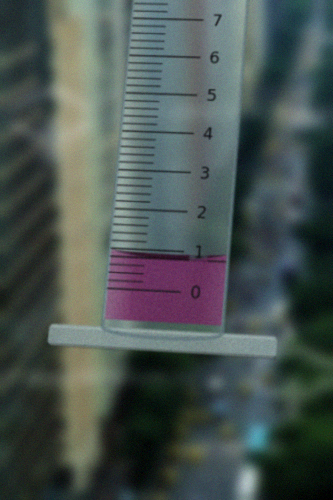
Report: 0.8mL
